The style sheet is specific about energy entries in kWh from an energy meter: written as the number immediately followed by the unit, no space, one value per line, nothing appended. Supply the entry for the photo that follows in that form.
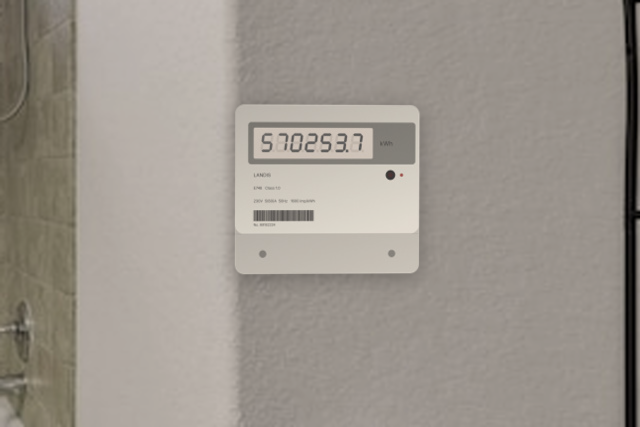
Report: 570253.7kWh
